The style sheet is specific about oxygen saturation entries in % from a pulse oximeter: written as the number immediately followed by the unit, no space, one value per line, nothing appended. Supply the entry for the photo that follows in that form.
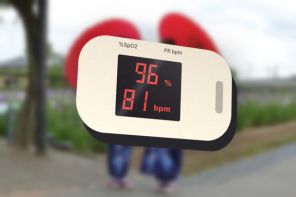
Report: 96%
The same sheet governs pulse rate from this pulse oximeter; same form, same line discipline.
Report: 81bpm
